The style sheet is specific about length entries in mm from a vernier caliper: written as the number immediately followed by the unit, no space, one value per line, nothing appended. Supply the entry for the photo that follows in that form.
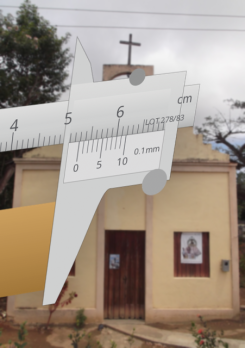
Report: 52.8mm
